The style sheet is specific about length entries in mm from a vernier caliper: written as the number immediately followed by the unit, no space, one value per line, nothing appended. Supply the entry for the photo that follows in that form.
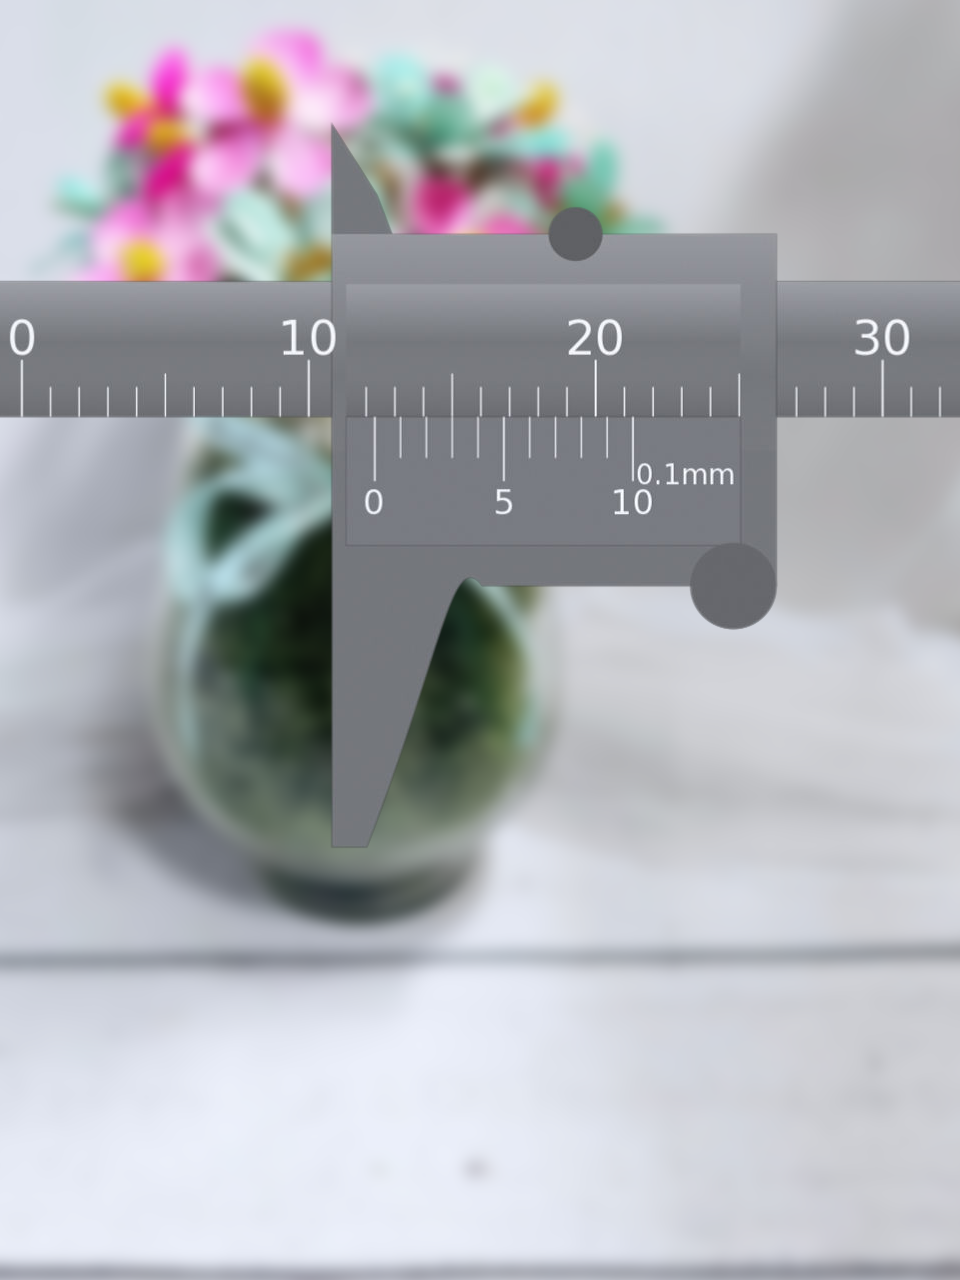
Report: 12.3mm
